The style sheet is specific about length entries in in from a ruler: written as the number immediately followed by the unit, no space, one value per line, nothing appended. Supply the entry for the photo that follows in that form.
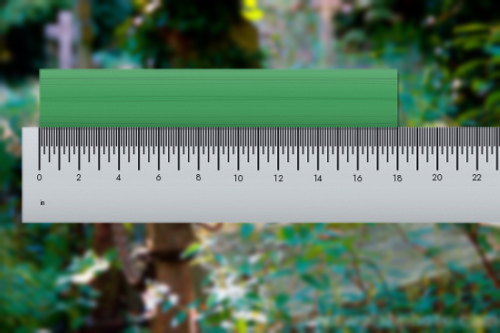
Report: 18in
